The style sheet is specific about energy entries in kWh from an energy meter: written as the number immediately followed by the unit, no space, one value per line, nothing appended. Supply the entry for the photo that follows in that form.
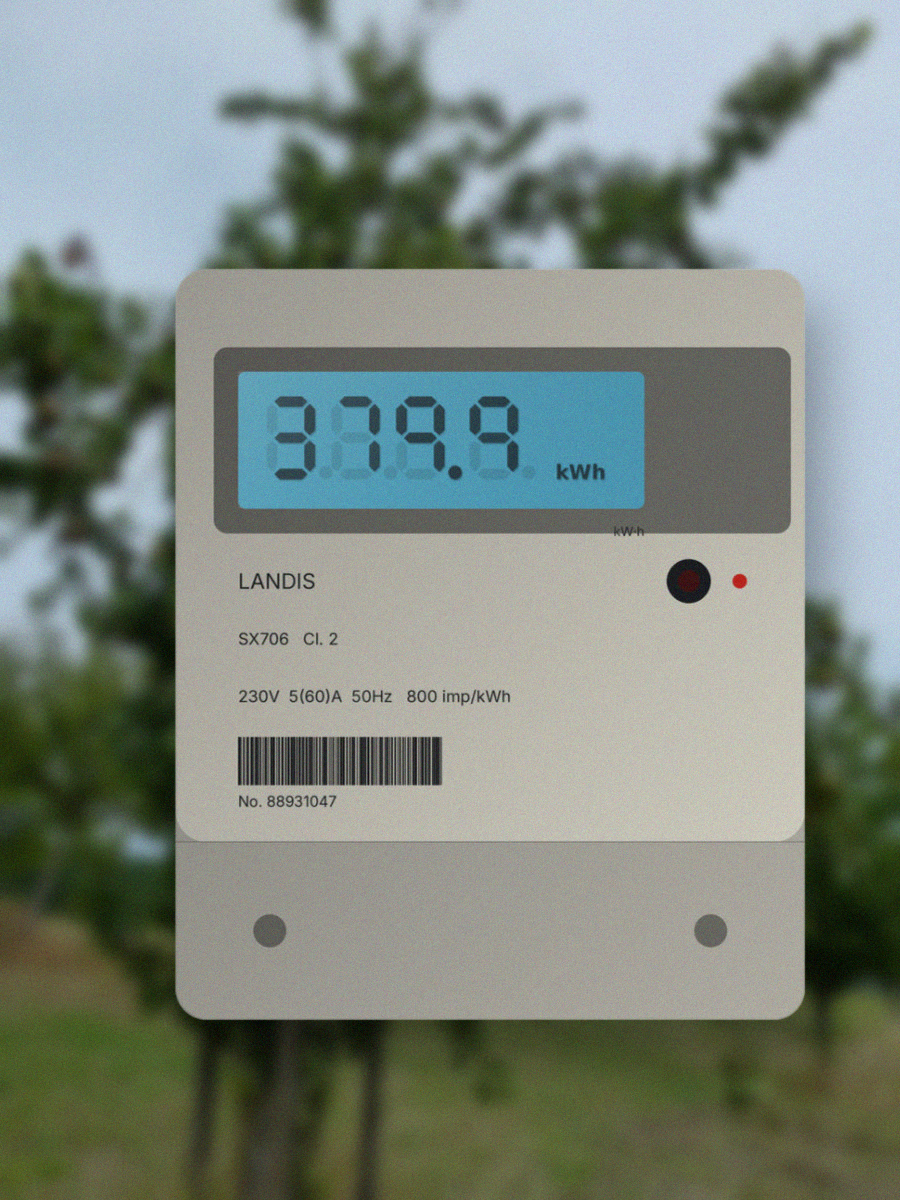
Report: 379.9kWh
